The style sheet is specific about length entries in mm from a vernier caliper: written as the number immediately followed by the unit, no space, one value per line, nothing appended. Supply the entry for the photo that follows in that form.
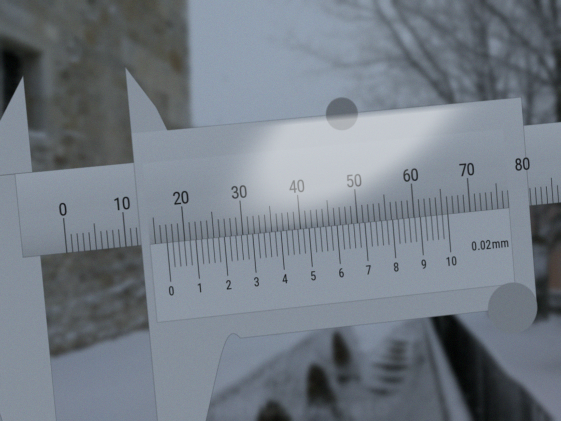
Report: 17.0mm
